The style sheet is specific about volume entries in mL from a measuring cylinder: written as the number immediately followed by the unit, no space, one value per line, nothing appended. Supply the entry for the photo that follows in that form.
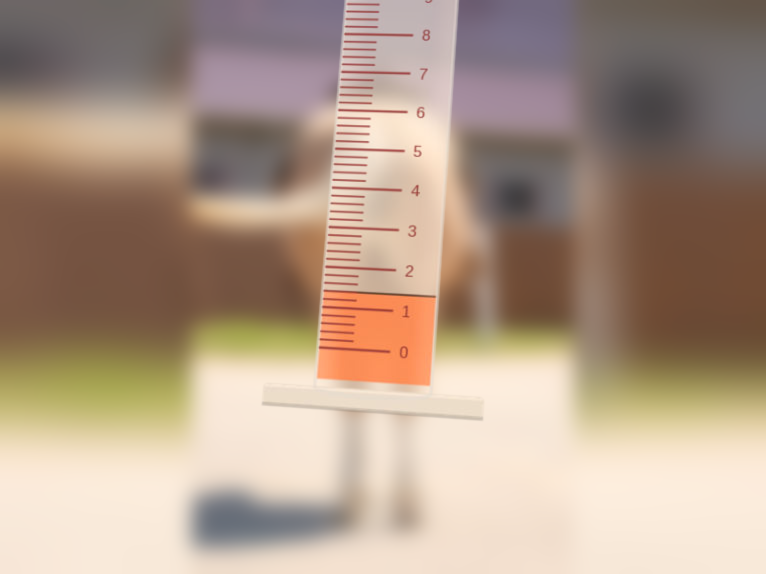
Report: 1.4mL
